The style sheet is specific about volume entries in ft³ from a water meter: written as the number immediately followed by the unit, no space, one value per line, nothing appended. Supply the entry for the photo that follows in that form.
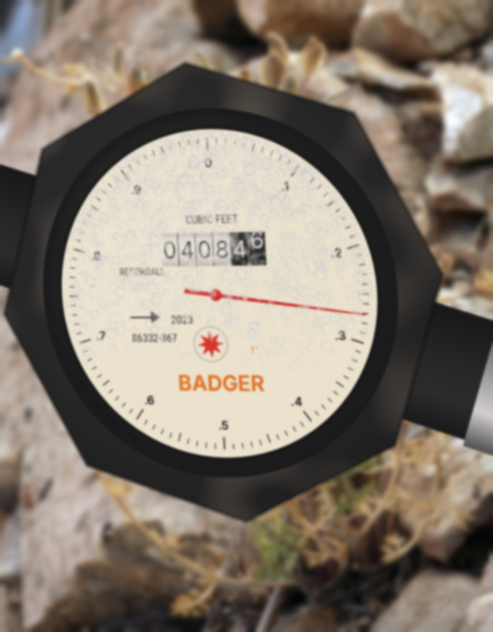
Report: 40846.27ft³
